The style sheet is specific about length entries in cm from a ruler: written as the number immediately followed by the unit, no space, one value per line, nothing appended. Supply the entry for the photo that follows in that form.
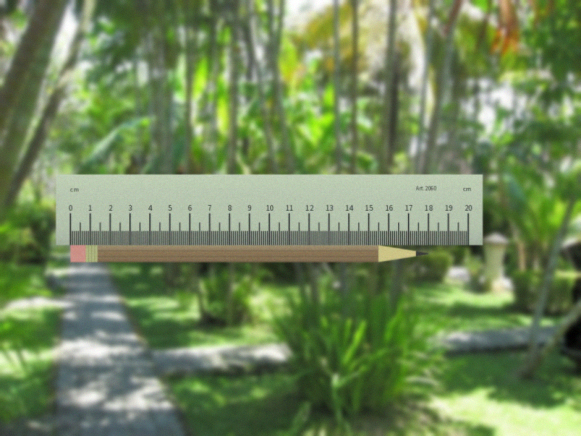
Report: 18cm
